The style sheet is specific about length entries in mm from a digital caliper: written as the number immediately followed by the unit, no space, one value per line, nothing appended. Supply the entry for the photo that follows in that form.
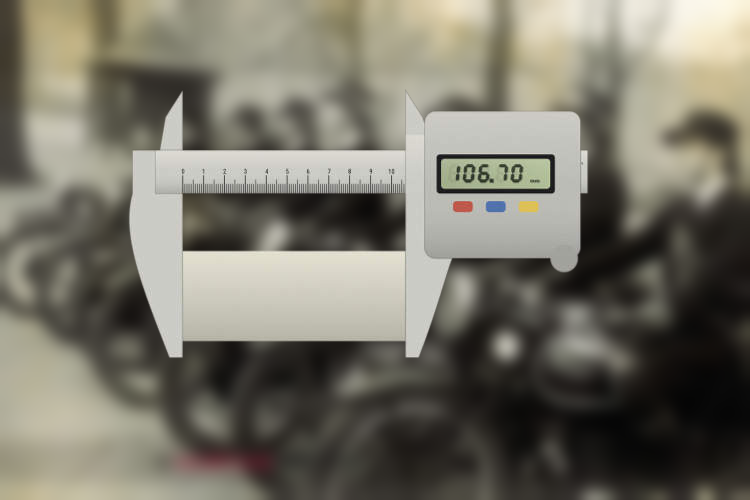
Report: 106.70mm
